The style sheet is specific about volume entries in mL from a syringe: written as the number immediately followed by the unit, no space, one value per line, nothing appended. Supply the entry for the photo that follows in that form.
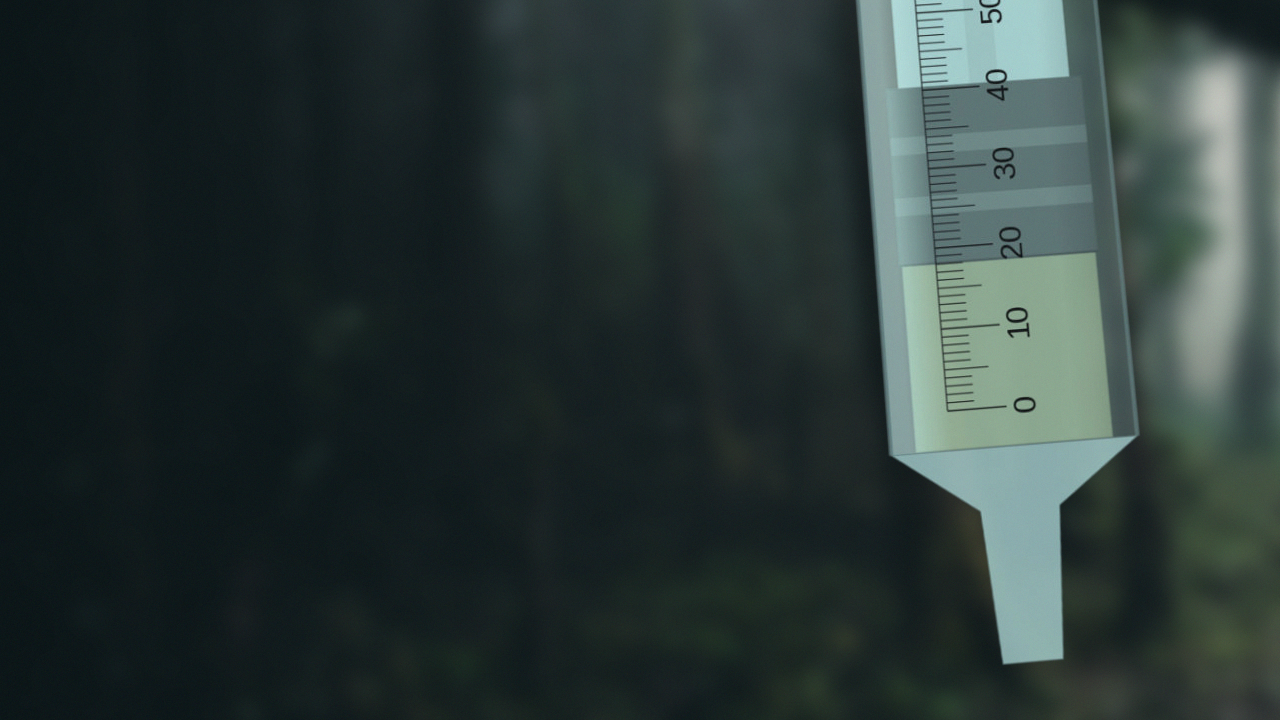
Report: 18mL
